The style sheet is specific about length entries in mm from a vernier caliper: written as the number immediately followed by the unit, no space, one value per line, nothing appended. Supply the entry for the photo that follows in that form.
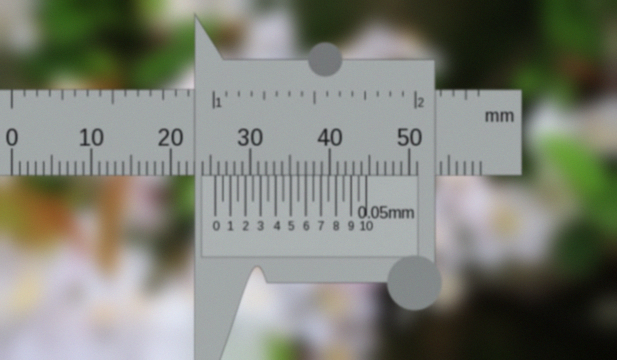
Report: 25.6mm
